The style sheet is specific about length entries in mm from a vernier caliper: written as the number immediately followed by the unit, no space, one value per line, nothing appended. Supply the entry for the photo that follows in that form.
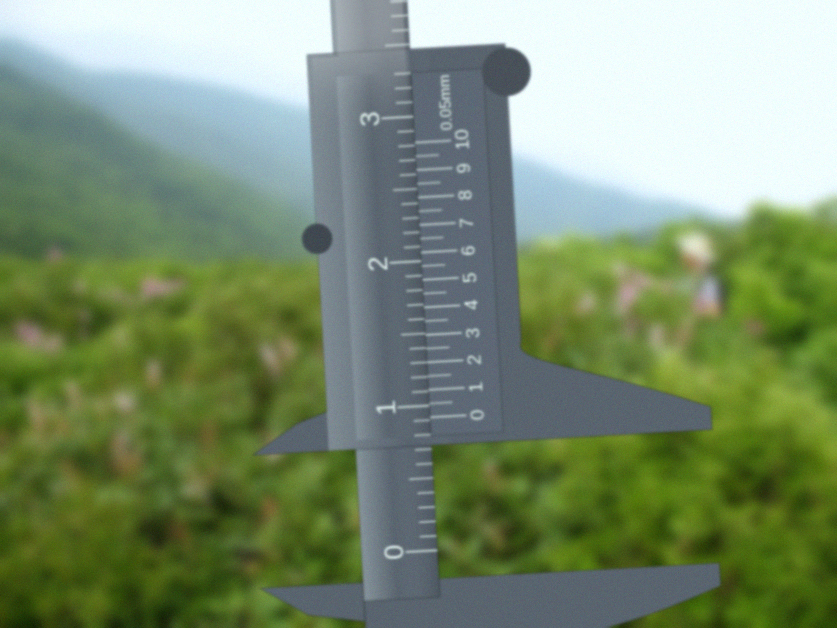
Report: 9.2mm
